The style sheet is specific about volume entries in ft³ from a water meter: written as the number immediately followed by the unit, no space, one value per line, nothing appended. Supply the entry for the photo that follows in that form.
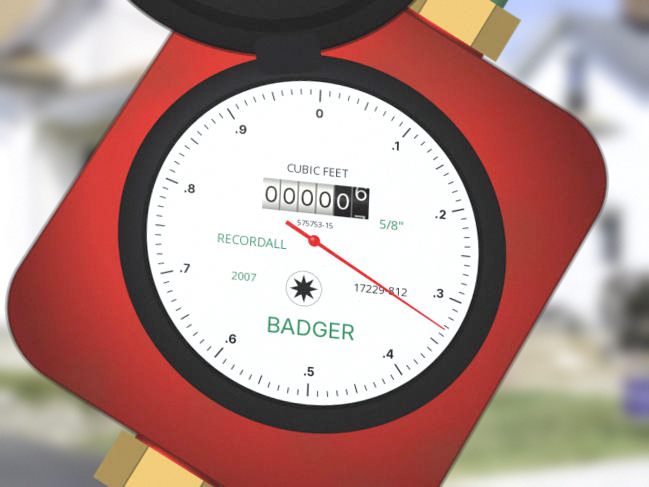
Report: 6.33ft³
